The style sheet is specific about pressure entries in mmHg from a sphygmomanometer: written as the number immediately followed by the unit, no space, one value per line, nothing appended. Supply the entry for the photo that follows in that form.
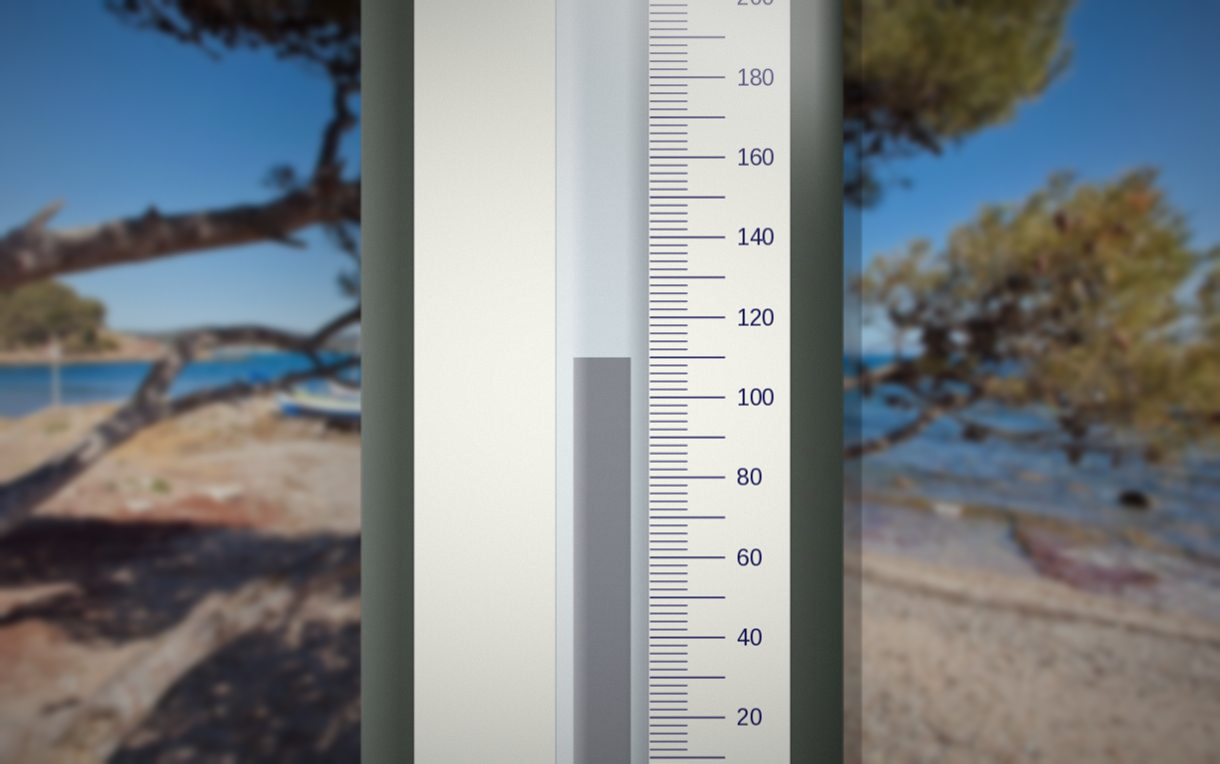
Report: 110mmHg
